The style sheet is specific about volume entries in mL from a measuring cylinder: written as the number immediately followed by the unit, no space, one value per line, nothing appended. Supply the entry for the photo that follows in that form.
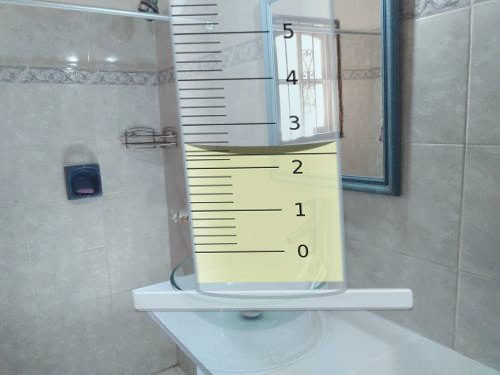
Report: 2.3mL
